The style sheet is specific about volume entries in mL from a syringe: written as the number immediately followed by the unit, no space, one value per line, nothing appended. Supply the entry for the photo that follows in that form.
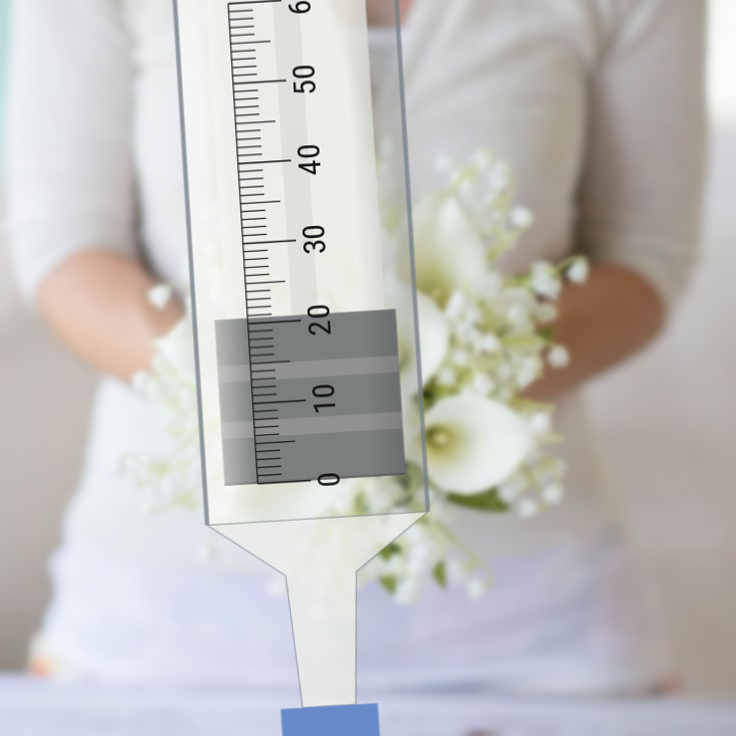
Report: 0mL
